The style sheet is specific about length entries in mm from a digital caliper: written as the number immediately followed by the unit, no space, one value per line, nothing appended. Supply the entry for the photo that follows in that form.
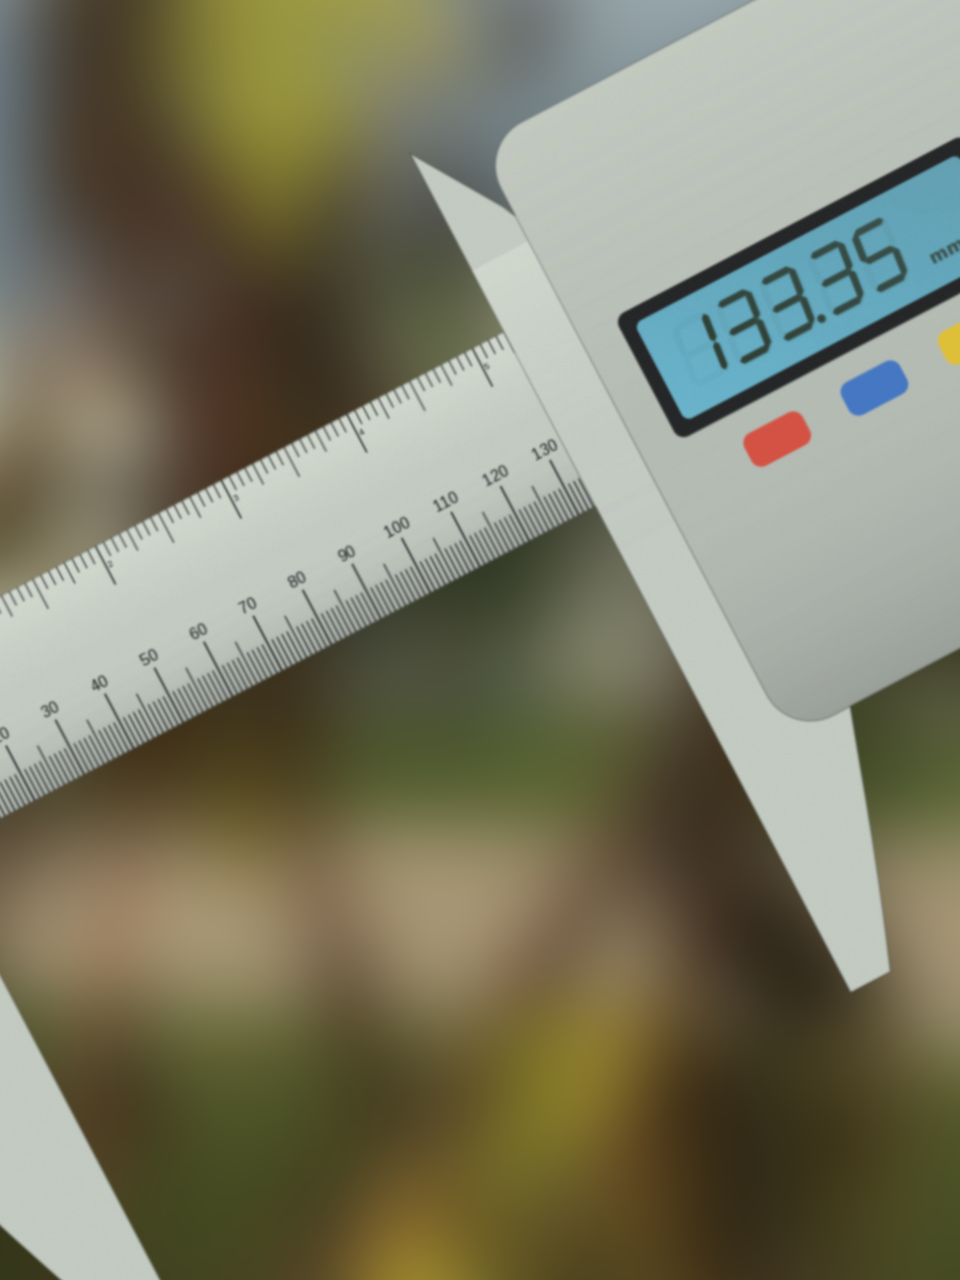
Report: 133.35mm
